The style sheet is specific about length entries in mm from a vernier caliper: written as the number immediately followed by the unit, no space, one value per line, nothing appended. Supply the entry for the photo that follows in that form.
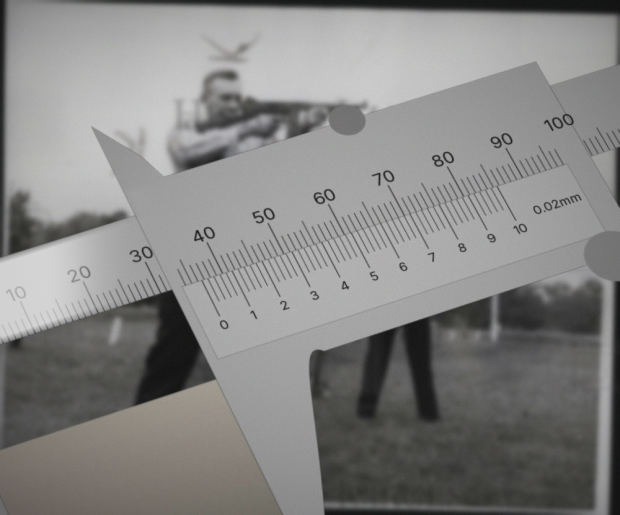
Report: 36.6mm
